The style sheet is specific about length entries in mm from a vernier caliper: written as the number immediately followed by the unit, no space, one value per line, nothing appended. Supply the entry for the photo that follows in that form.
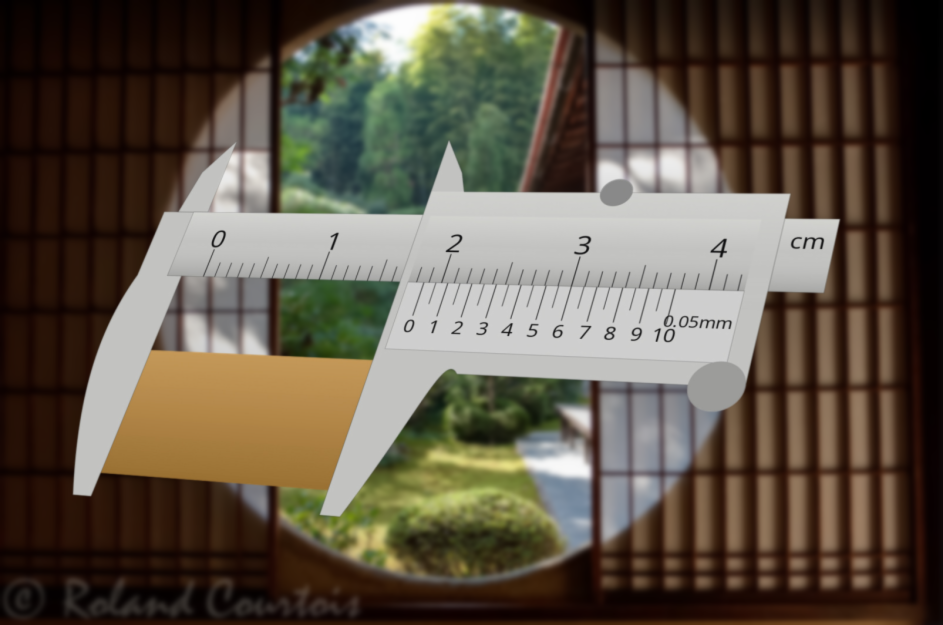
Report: 18.6mm
